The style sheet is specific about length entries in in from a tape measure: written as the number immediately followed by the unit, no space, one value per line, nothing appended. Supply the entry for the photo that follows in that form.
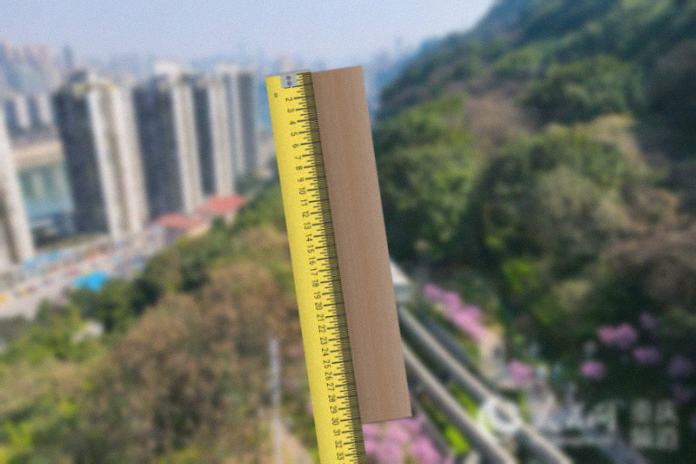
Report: 30.5in
